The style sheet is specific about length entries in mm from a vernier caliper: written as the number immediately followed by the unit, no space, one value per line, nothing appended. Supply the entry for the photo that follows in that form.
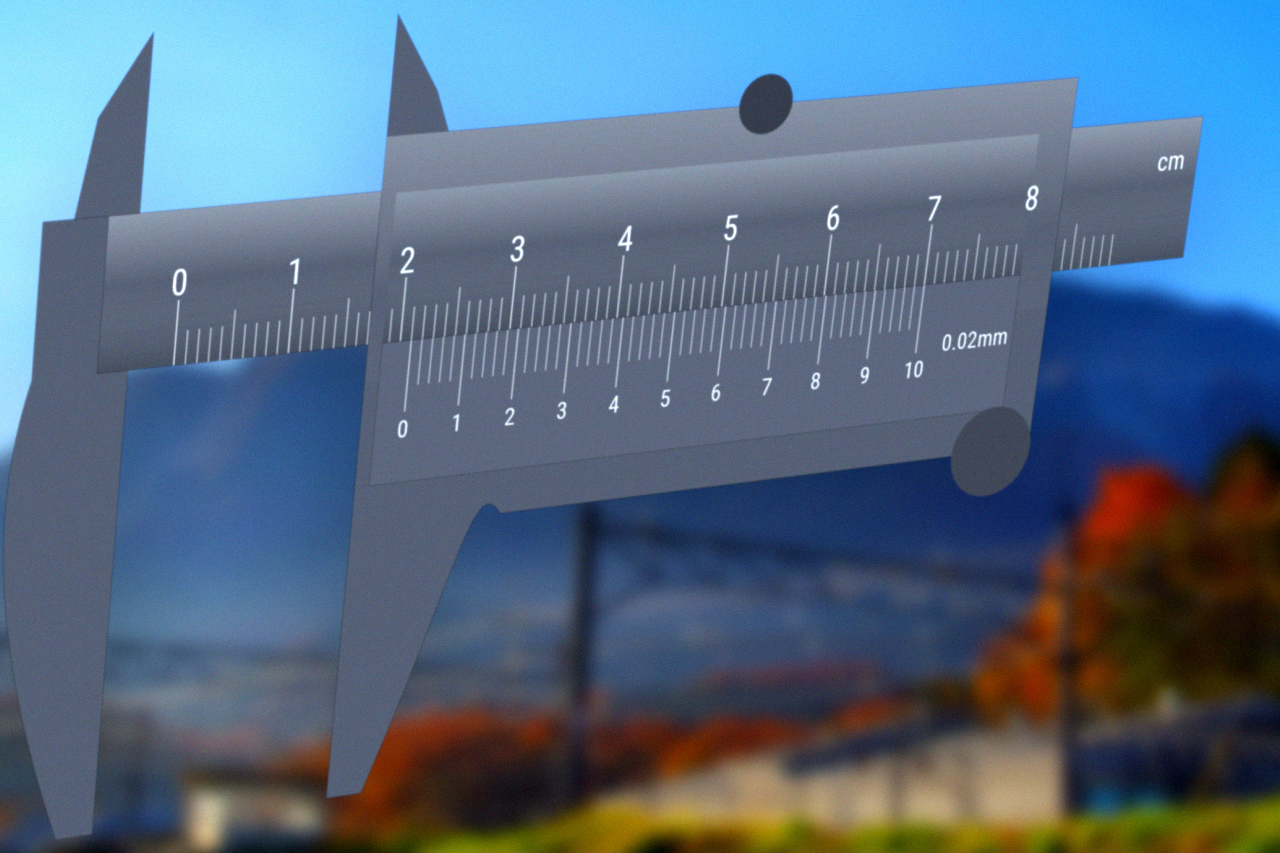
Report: 21.0mm
